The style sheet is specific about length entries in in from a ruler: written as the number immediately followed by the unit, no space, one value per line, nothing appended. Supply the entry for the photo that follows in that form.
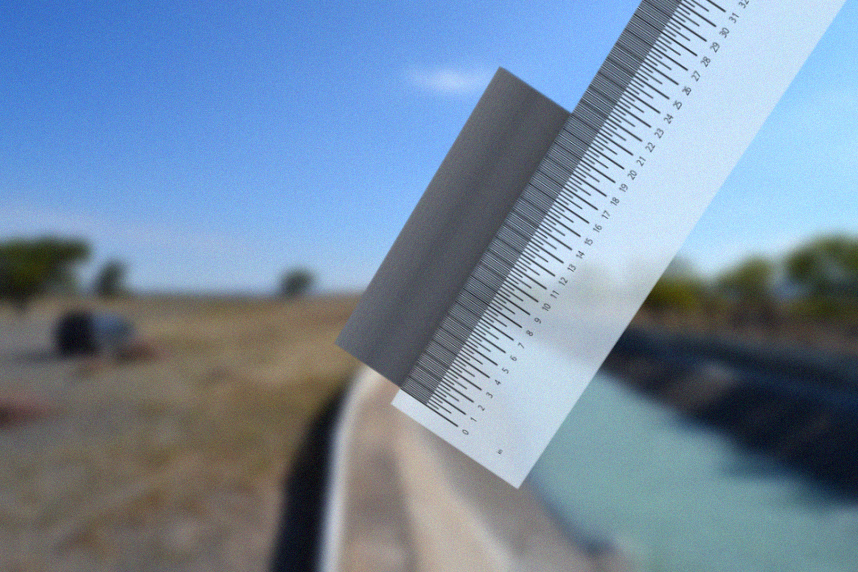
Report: 21in
